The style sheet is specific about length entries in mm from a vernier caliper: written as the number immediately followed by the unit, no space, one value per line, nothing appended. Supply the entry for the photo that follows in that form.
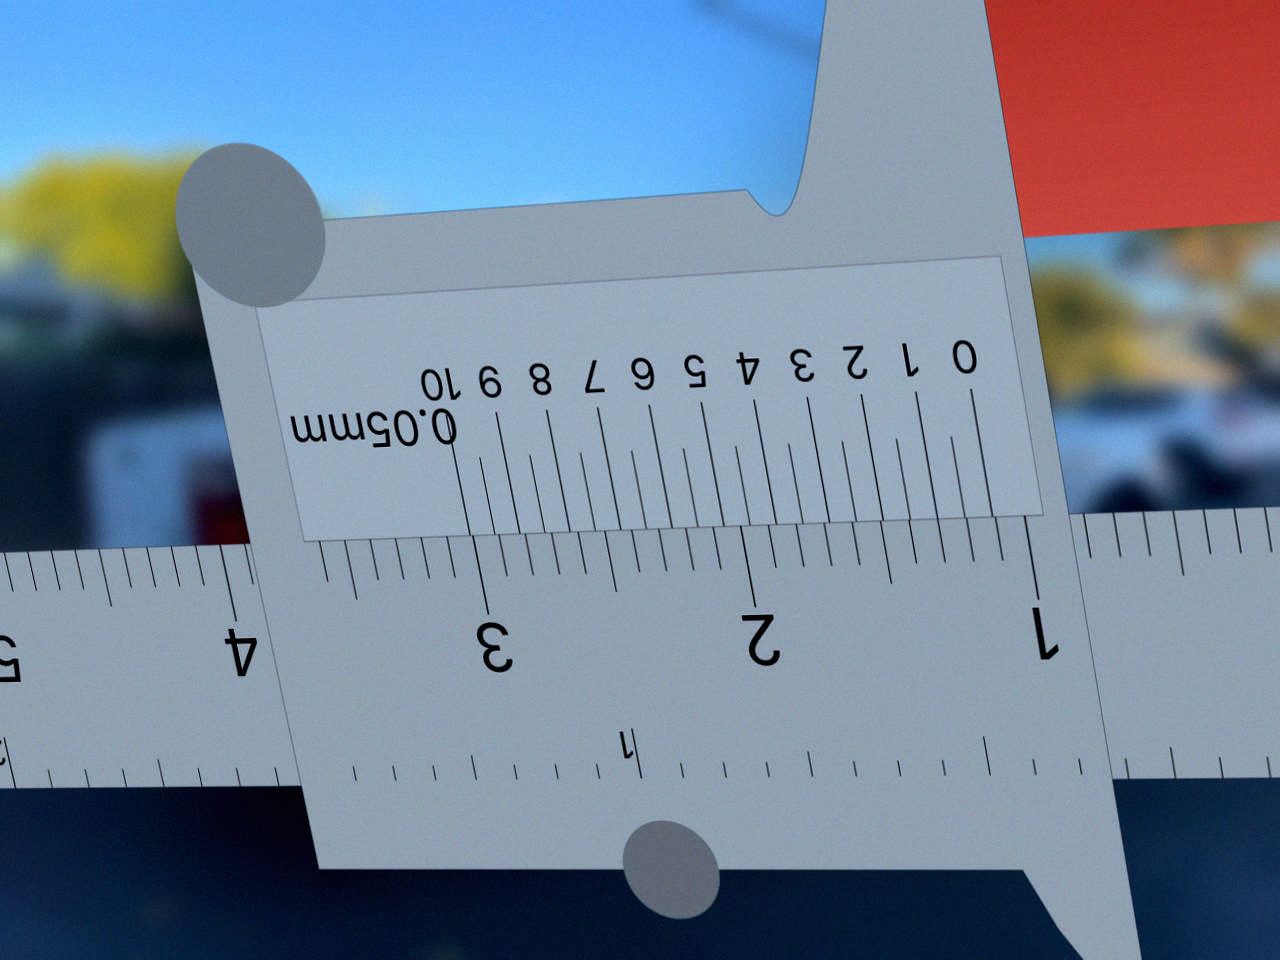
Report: 11.10mm
